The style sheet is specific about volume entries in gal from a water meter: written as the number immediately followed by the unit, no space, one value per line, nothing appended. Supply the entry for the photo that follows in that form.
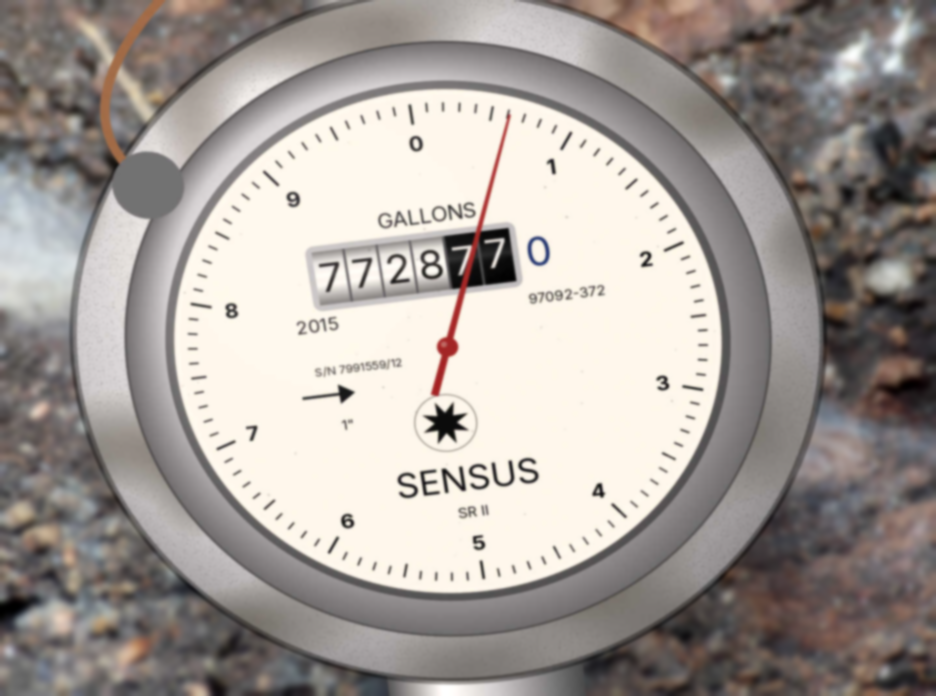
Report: 7728770.6gal
